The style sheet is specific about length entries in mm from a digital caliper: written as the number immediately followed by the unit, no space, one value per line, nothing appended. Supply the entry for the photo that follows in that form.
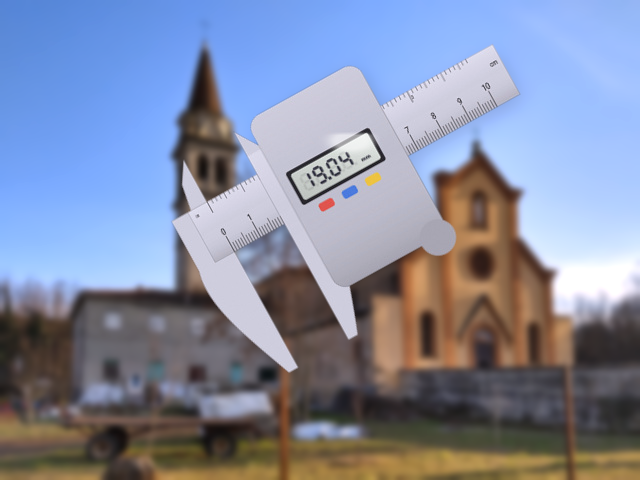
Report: 19.04mm
